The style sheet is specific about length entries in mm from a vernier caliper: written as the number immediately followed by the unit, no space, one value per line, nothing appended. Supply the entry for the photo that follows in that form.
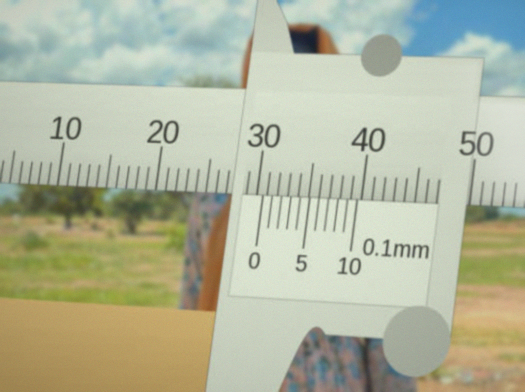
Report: 30.6mm
